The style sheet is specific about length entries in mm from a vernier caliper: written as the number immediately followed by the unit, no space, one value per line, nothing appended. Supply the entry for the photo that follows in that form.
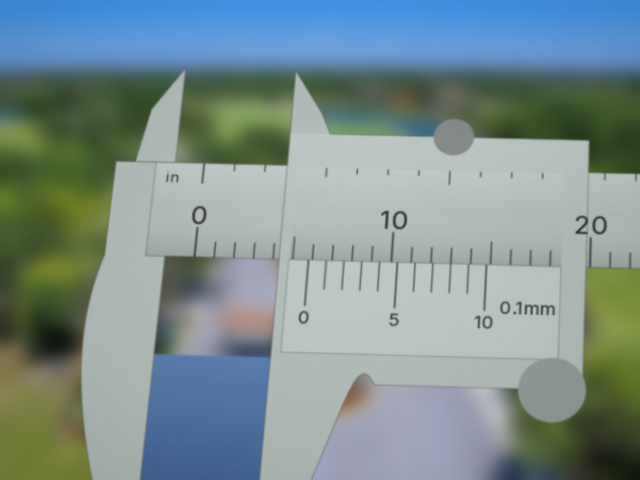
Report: 5.8mm
